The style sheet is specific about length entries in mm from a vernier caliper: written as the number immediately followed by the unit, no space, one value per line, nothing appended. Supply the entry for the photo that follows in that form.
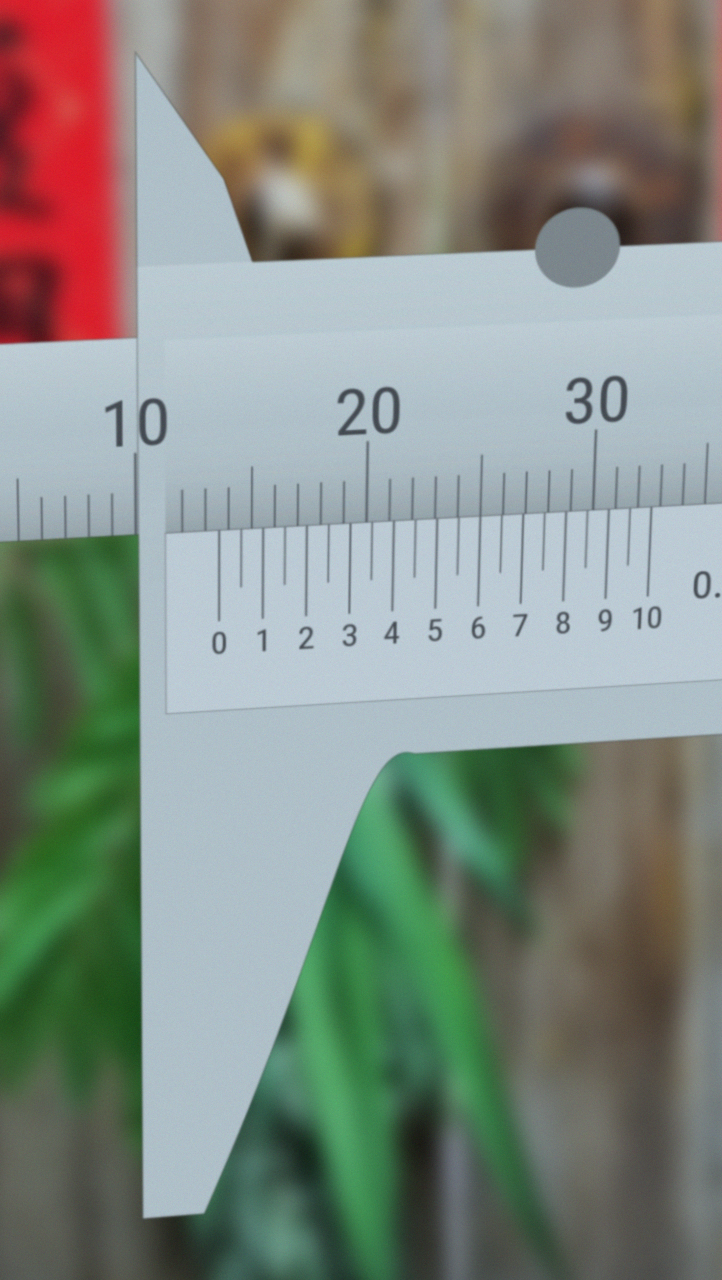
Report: 13.6mm
